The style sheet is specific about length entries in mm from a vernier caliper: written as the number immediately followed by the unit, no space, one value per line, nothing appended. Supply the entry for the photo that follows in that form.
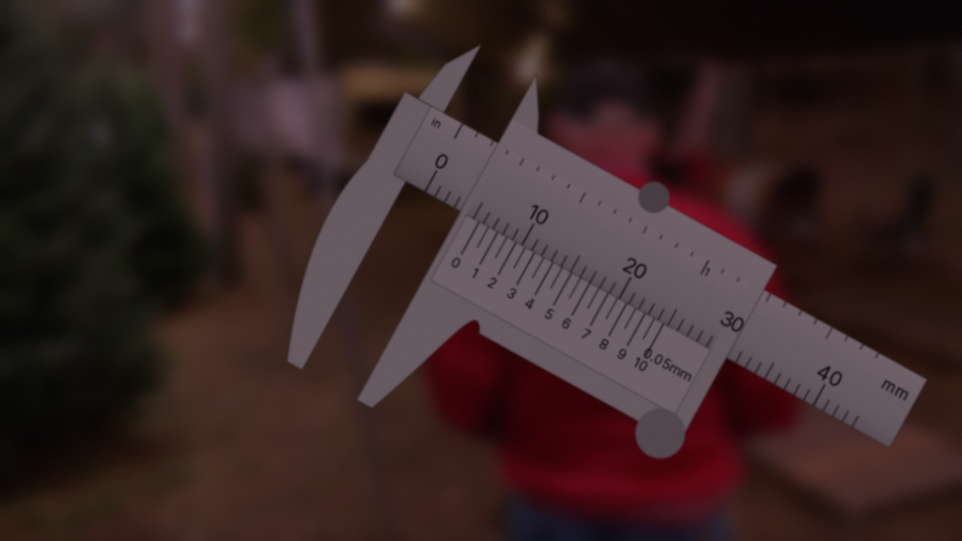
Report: 5.6mm
